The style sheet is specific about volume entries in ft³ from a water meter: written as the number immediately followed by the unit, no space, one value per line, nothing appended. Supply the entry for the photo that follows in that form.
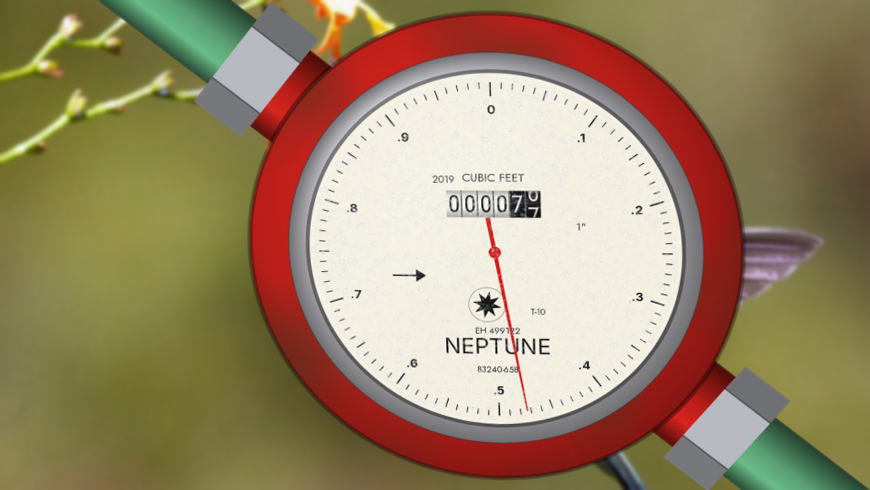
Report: 76.47ft³
